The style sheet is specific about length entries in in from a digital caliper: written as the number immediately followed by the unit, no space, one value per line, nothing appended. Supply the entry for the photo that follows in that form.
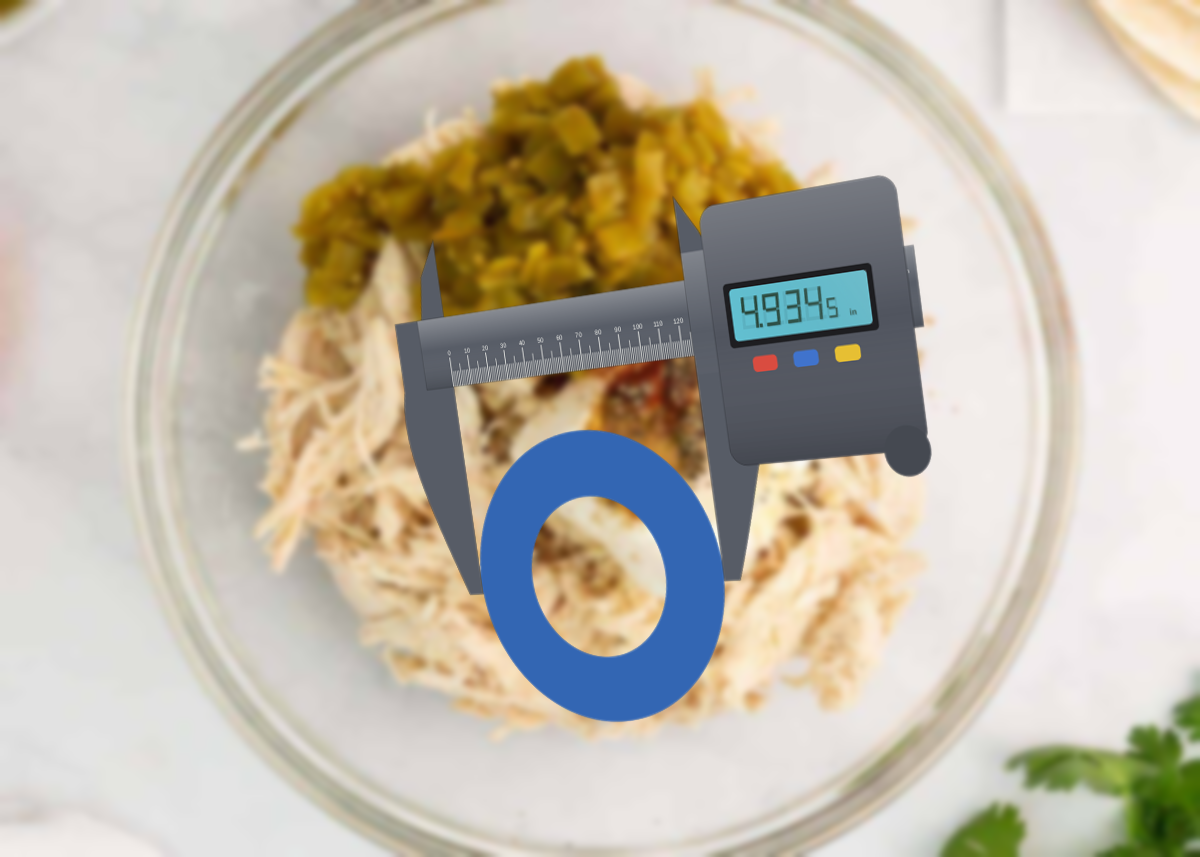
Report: 4.9345in
